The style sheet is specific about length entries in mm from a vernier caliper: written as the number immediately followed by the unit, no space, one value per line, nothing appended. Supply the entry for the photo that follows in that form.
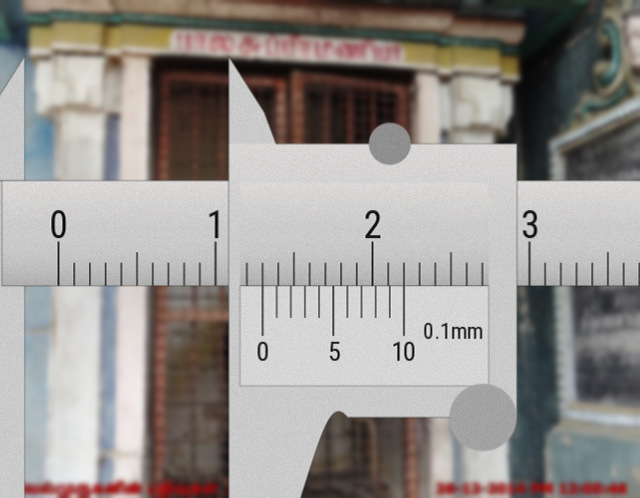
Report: 13.0mm
